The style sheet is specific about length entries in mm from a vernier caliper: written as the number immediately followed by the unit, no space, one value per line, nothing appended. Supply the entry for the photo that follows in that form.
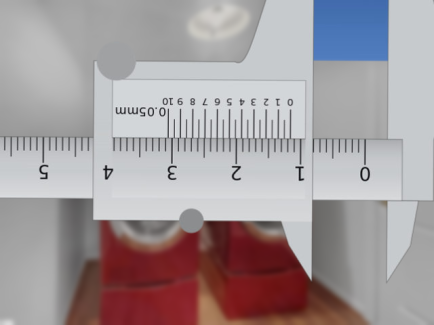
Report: 11.6mm
